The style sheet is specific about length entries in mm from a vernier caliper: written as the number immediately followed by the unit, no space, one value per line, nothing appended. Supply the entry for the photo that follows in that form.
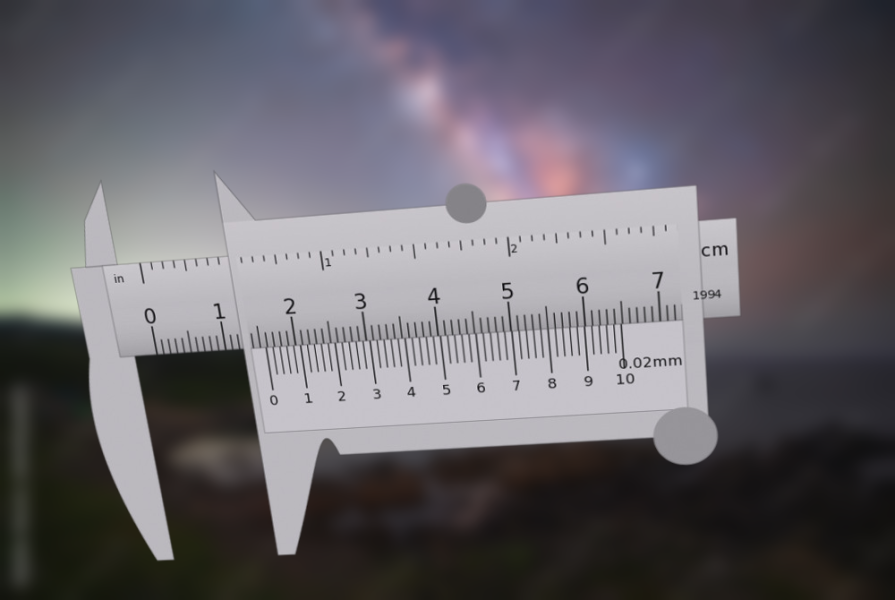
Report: 15.8mm
